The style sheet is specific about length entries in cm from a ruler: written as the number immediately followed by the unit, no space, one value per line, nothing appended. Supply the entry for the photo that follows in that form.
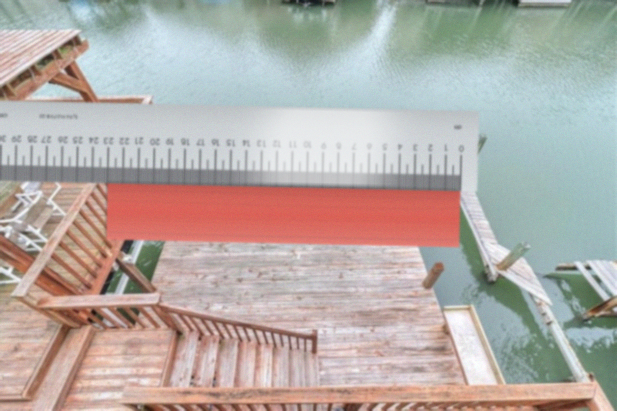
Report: 23cm
